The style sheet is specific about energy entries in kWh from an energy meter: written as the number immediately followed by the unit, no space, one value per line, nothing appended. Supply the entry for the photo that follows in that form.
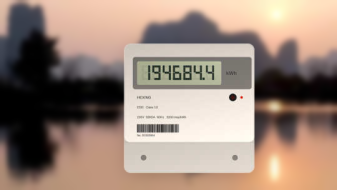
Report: 194684.4kWh
